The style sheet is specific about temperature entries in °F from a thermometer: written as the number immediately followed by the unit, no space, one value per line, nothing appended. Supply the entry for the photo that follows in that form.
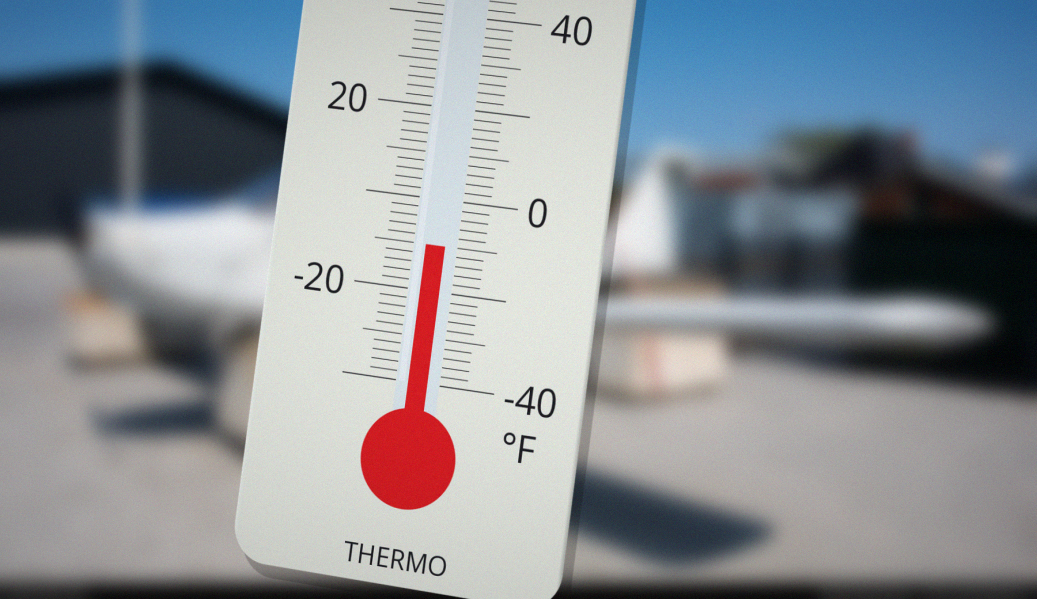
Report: -10°F
